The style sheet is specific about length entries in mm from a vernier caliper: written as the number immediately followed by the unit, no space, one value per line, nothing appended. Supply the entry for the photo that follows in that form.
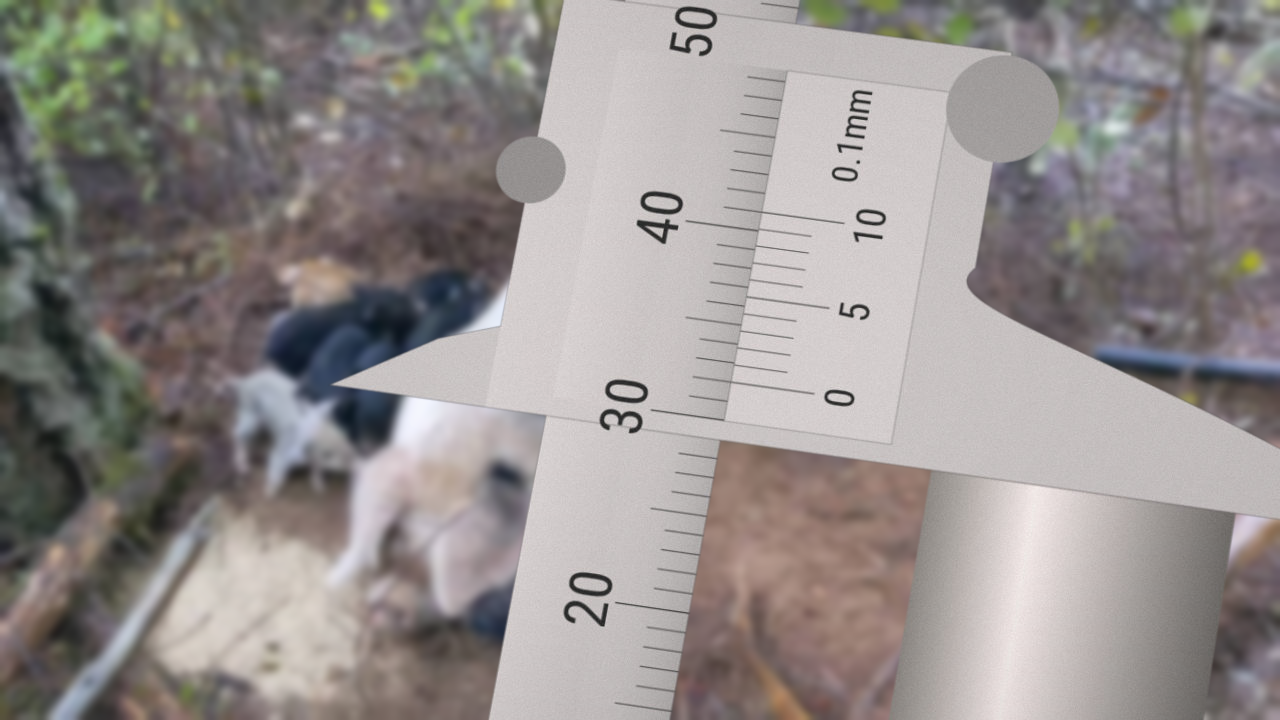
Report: 32.0mm
